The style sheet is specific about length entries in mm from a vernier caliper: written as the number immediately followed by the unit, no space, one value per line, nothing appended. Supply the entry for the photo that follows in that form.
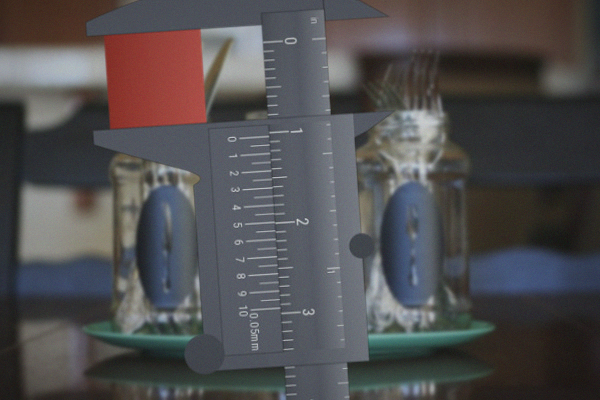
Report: 10.4mm
